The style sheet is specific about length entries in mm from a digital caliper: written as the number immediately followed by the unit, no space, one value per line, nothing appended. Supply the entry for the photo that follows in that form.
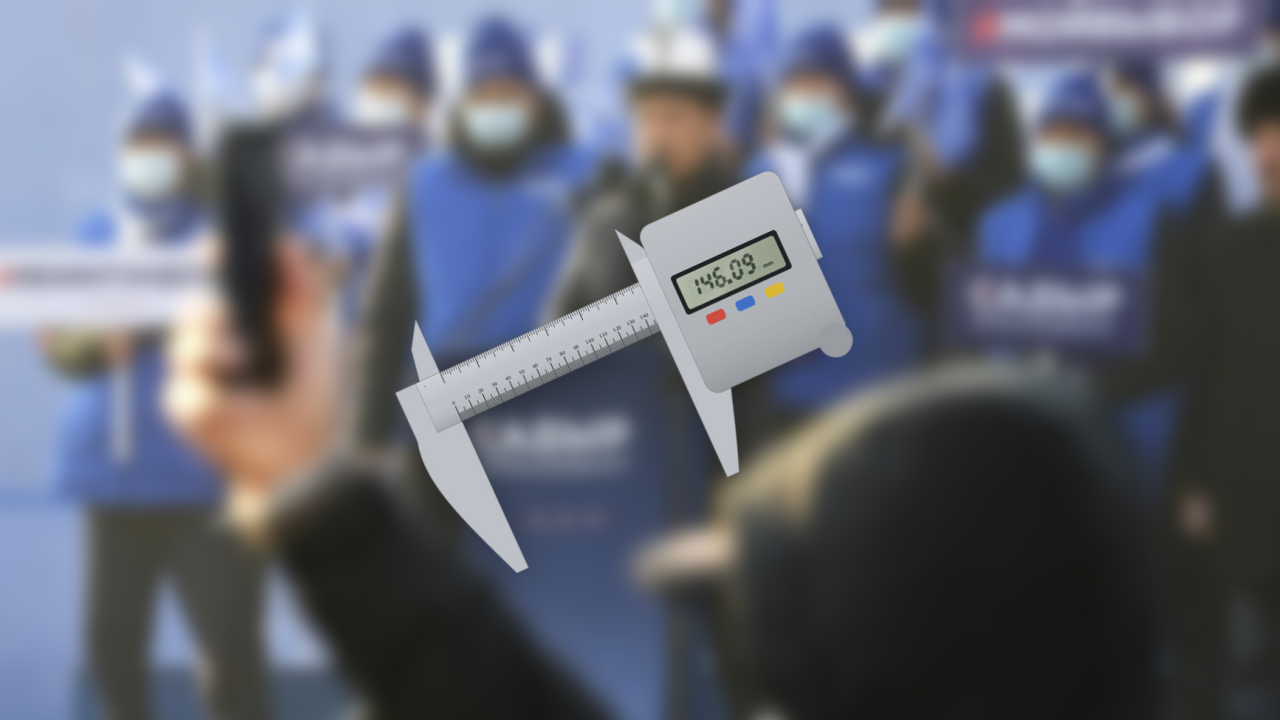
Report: 146.09mm
